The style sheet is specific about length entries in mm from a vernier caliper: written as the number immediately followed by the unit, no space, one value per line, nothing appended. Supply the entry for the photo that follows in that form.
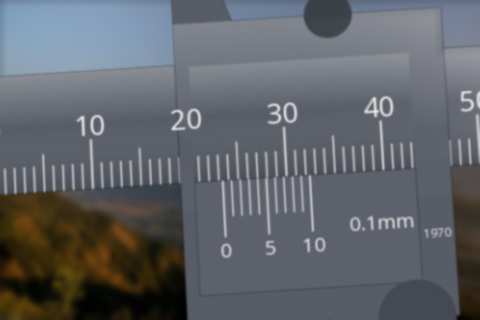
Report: 23.4mm
